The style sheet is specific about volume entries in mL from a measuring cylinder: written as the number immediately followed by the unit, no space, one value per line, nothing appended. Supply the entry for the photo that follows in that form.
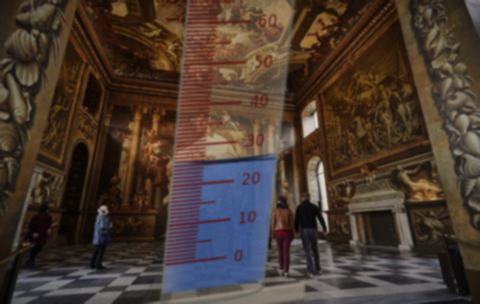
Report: 25mL
